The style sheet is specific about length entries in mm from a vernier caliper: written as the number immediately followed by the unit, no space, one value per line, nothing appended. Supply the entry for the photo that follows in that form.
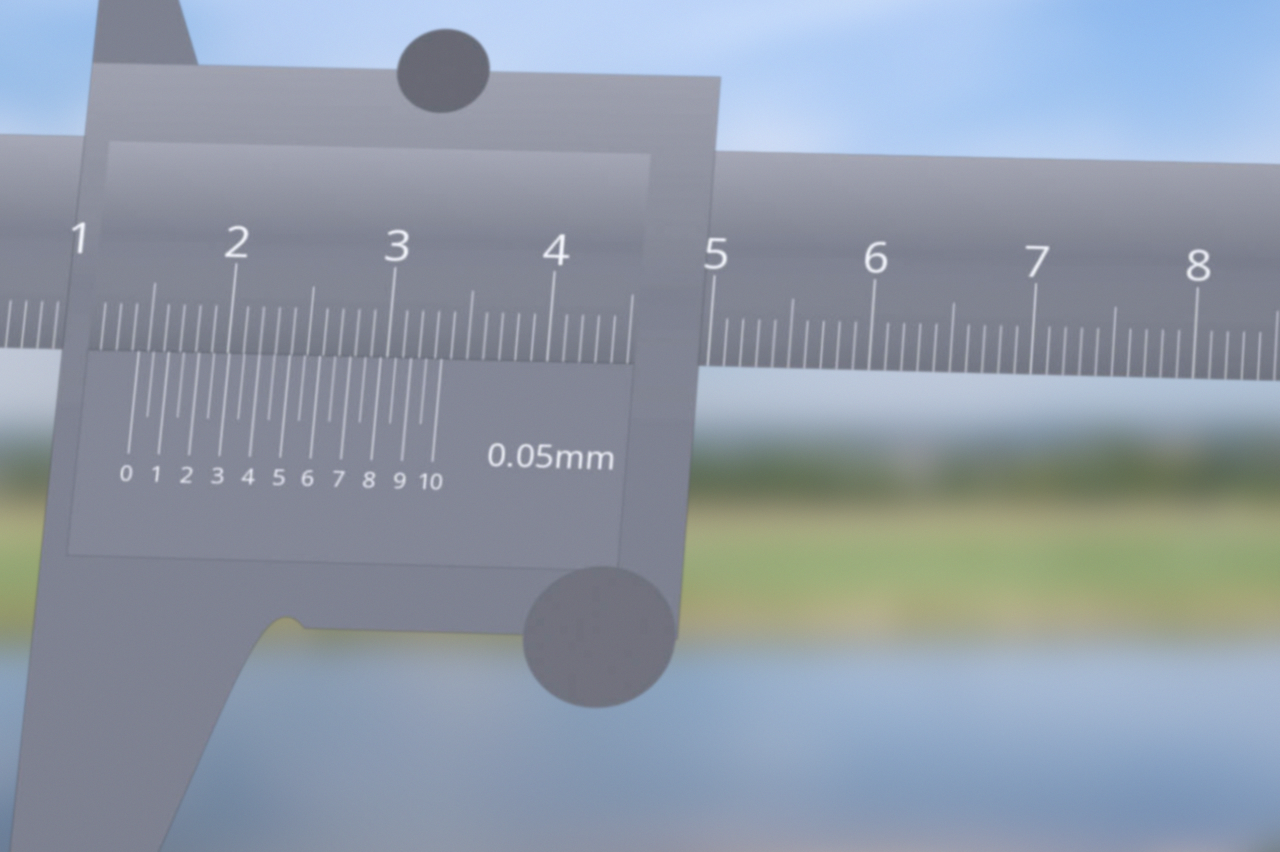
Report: 14.4mm
